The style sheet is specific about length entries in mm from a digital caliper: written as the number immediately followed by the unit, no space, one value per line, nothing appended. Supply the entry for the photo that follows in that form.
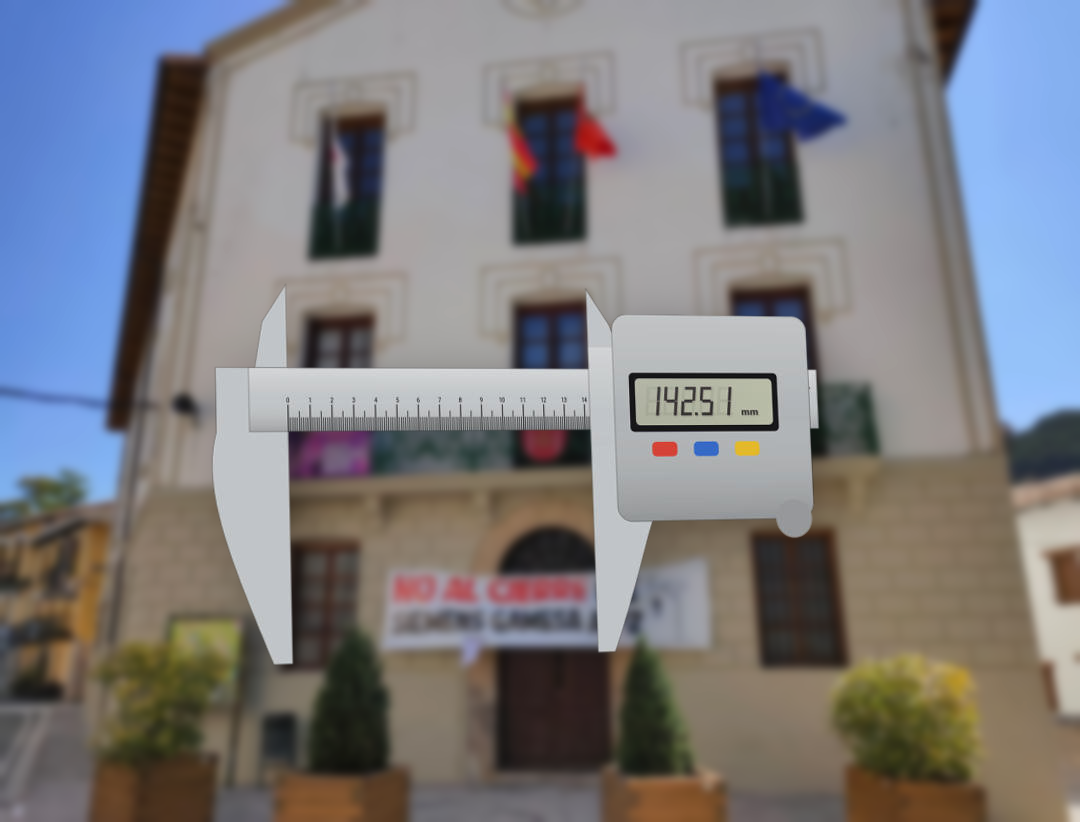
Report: 142.51mm
